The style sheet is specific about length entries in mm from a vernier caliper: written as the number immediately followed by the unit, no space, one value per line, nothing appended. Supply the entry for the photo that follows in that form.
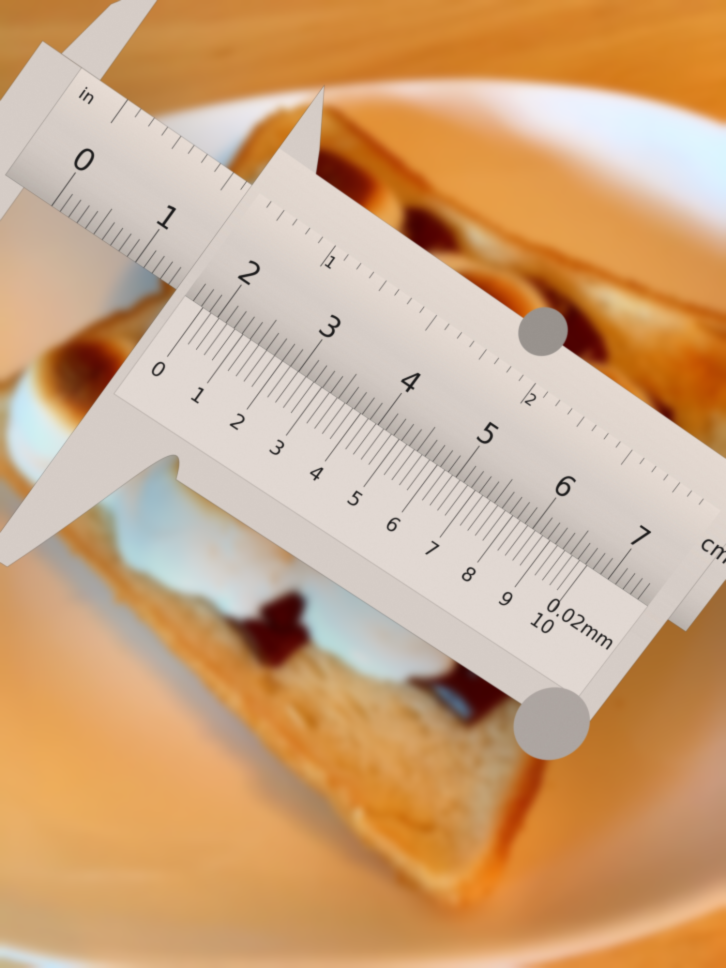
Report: 18.2mm
